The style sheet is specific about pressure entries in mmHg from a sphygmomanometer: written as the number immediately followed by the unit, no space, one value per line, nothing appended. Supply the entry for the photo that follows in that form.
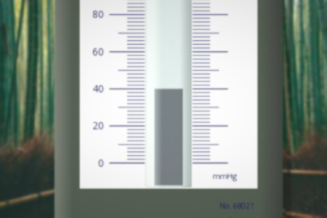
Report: 40mmHg
